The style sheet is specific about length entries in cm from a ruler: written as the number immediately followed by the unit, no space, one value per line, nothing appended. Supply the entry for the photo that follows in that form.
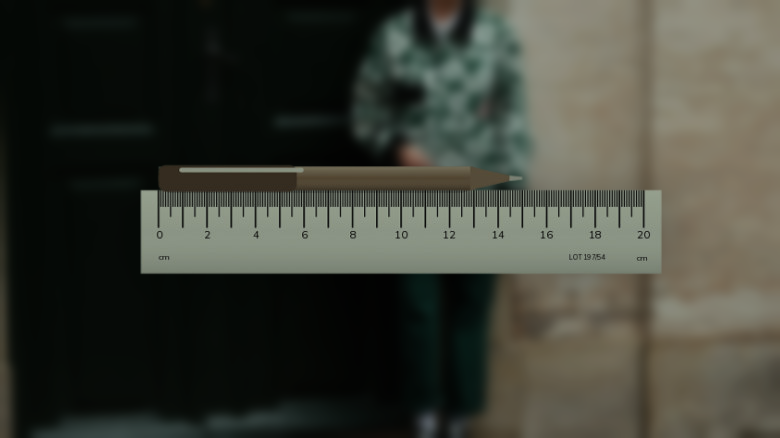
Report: 15cm
